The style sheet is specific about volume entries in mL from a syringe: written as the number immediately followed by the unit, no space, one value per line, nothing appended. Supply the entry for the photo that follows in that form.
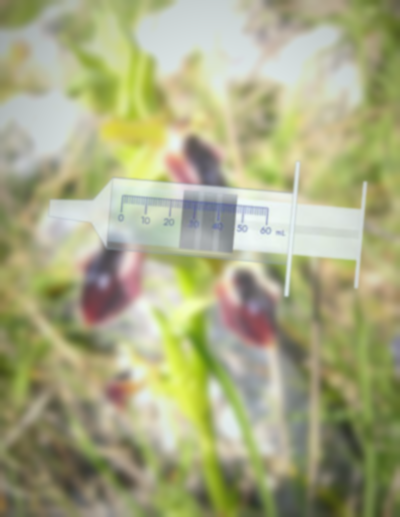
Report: 25mL
